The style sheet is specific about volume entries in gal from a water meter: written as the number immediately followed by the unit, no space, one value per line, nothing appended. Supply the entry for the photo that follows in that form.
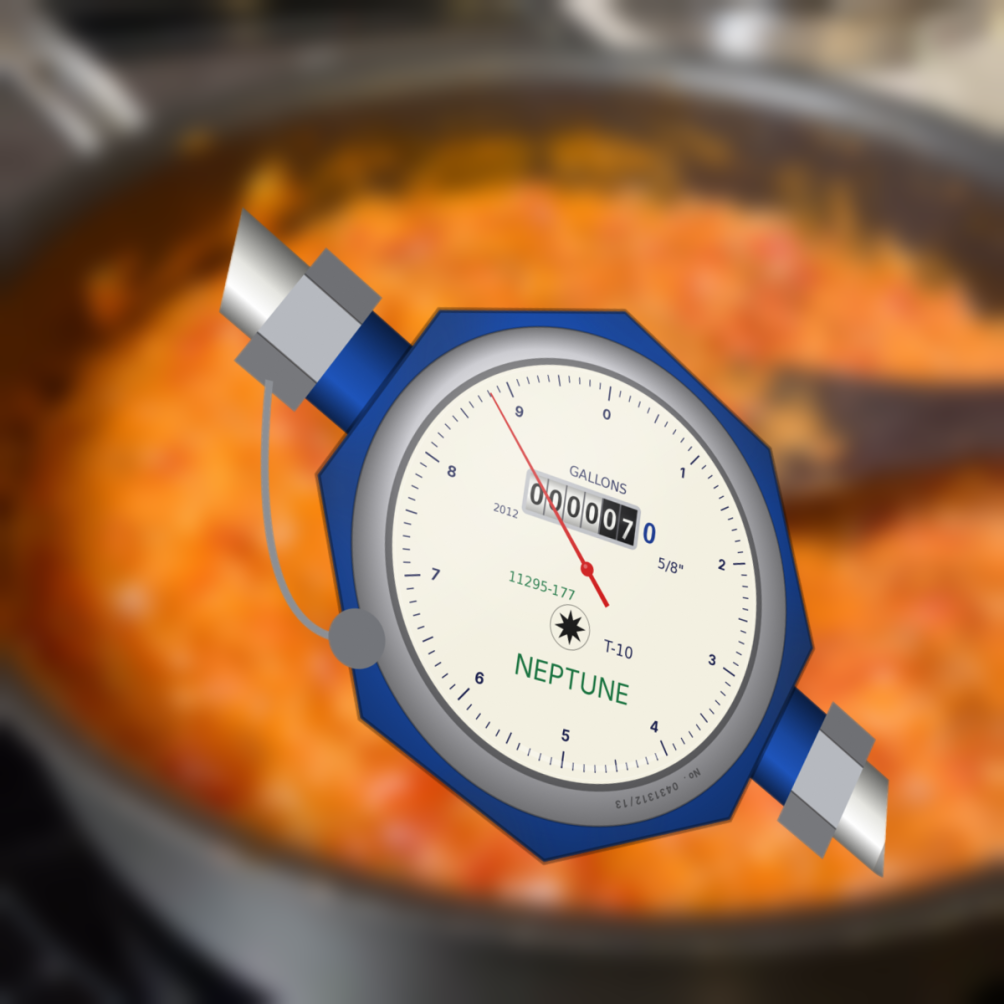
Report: 68.8gal
